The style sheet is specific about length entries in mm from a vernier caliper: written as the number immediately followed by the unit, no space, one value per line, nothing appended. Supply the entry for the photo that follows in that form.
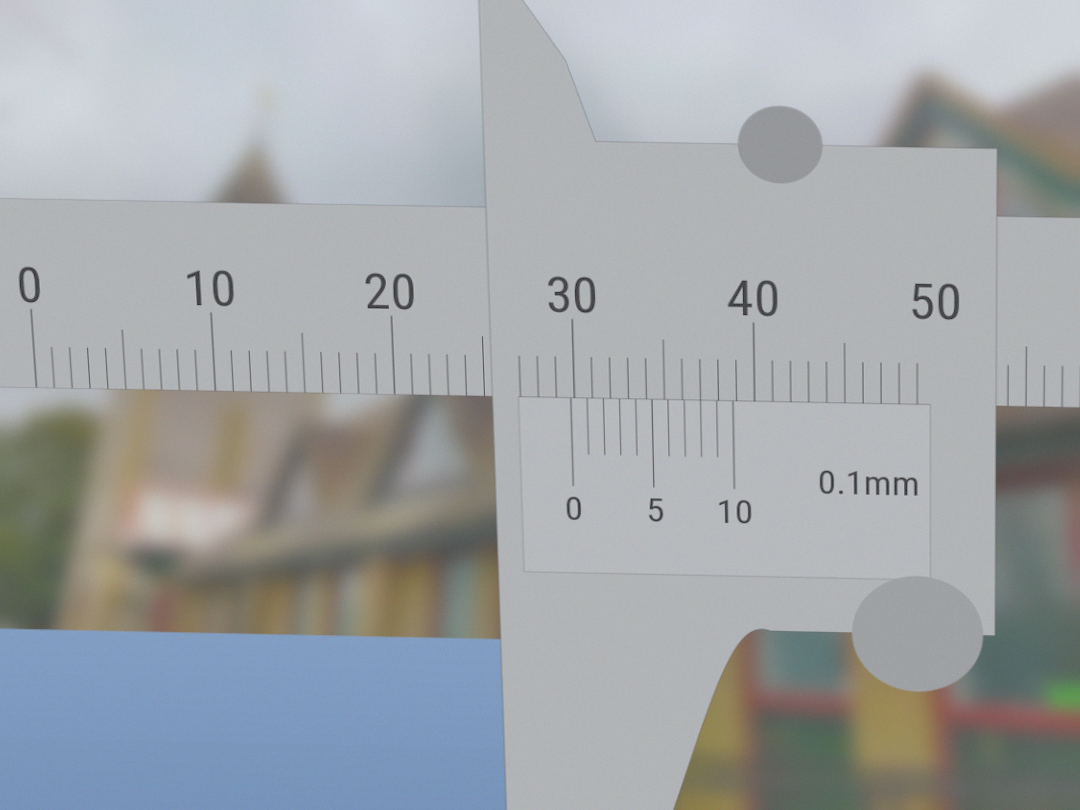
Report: 29.8mm
